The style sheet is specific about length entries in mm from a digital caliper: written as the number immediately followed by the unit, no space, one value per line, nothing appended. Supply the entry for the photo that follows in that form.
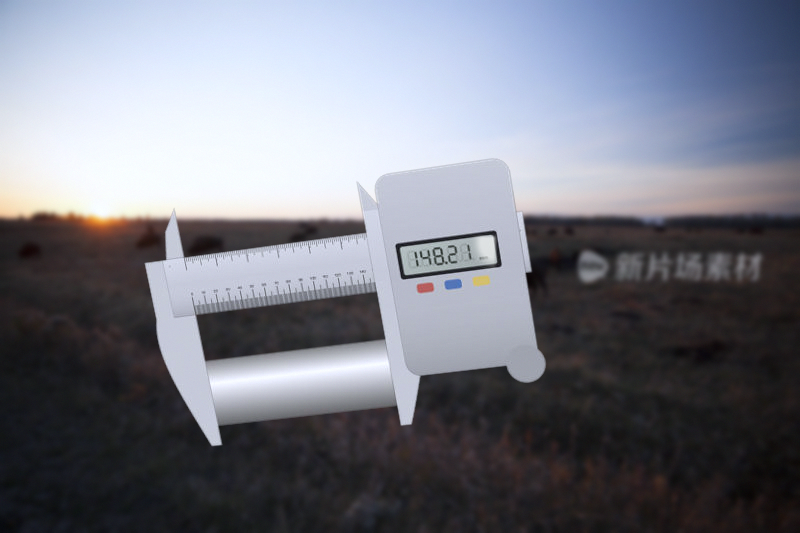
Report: 148.21mm
